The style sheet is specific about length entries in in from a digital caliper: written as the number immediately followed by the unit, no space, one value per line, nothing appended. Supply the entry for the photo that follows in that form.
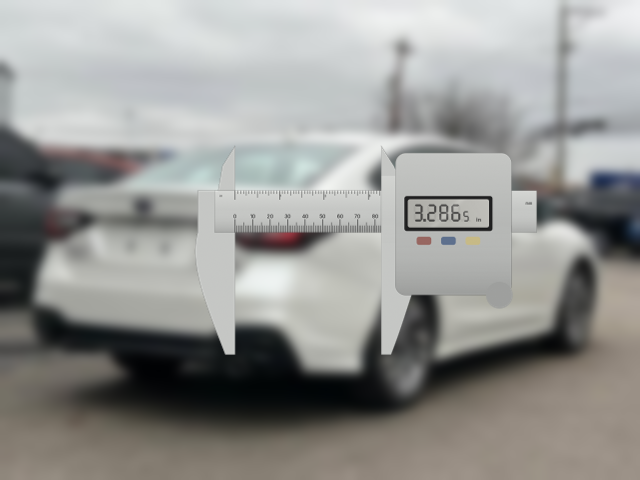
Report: 3.2865in
